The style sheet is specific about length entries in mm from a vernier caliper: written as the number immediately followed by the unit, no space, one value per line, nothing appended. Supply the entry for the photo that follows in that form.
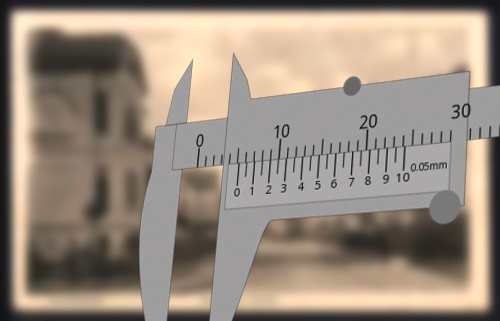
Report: 5.2mm
